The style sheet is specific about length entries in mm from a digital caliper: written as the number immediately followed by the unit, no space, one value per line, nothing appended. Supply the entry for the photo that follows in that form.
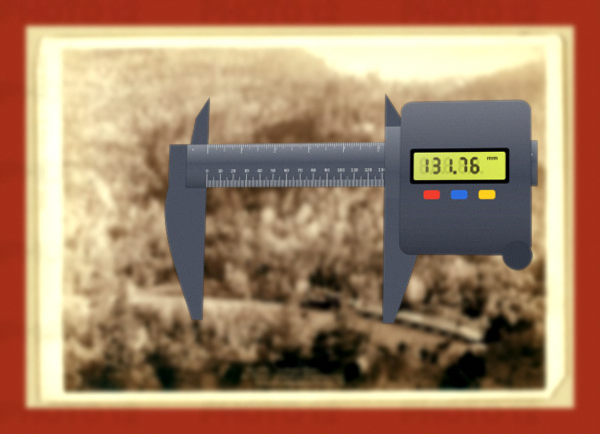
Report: 131.76mm
